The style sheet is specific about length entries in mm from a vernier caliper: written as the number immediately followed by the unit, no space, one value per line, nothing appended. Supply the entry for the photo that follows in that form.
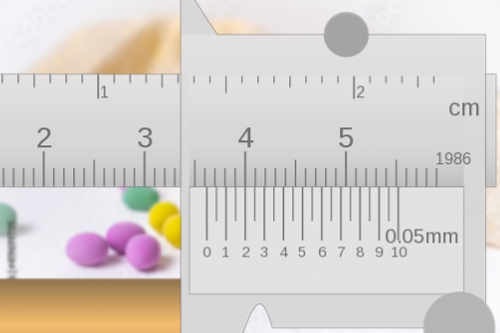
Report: 36.2mm
